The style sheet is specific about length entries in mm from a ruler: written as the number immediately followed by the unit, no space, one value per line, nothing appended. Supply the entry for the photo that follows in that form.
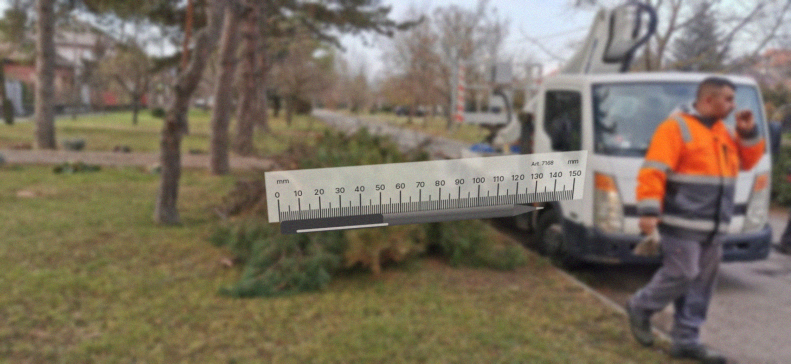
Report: 135mm
